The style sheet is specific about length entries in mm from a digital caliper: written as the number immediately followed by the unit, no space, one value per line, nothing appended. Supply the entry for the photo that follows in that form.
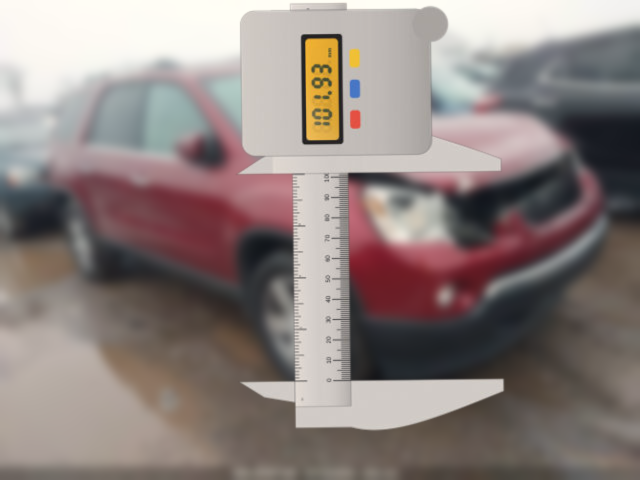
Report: 101.93mm
